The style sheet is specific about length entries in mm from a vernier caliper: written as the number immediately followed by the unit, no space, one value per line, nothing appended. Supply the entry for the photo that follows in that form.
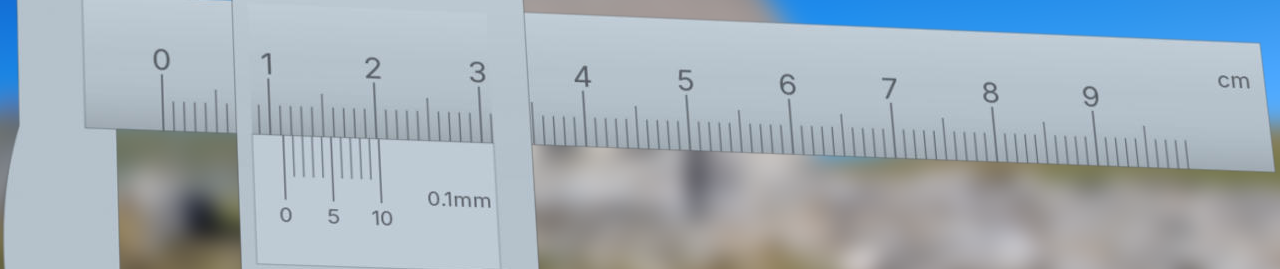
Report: 11.2mm
